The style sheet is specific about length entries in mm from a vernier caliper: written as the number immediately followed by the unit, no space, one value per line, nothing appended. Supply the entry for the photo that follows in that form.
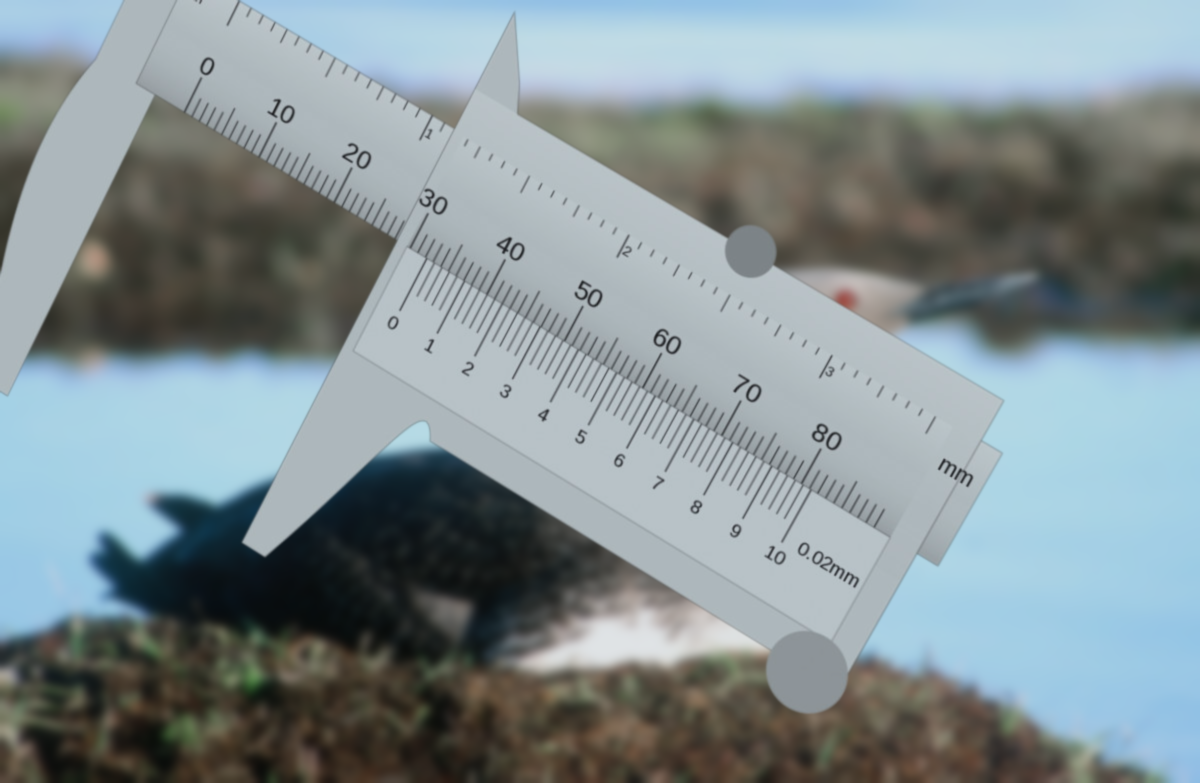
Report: 32.2mm
